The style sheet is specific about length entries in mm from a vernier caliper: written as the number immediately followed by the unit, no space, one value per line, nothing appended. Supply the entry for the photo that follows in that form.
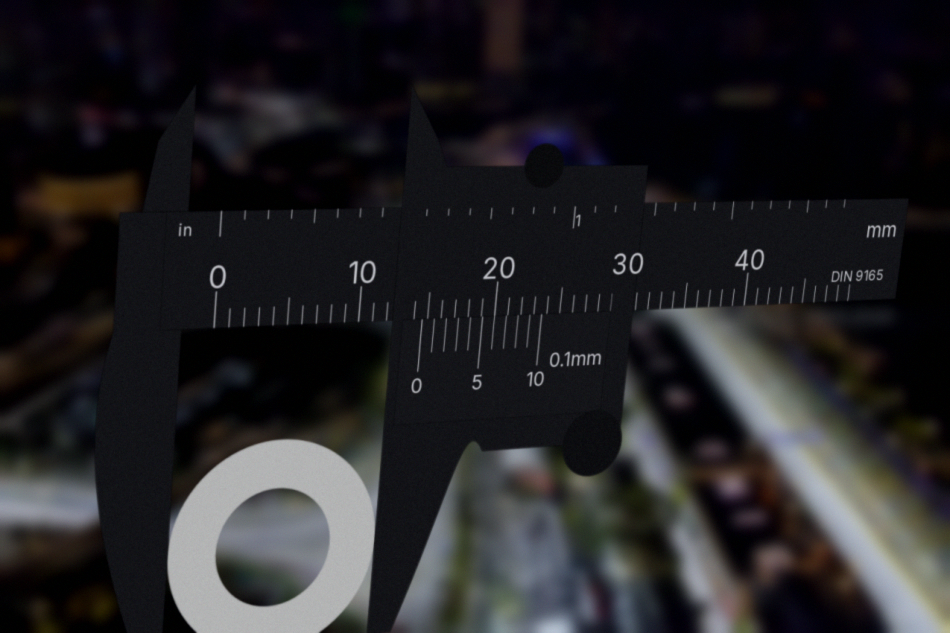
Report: 14.6mm
